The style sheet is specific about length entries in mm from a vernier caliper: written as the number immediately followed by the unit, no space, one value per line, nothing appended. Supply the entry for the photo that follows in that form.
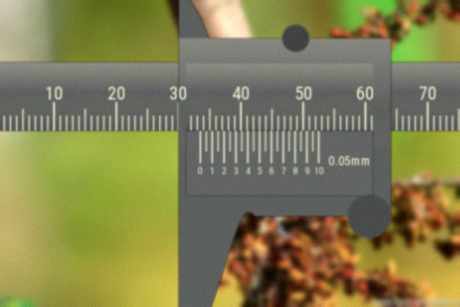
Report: 33.5mm
